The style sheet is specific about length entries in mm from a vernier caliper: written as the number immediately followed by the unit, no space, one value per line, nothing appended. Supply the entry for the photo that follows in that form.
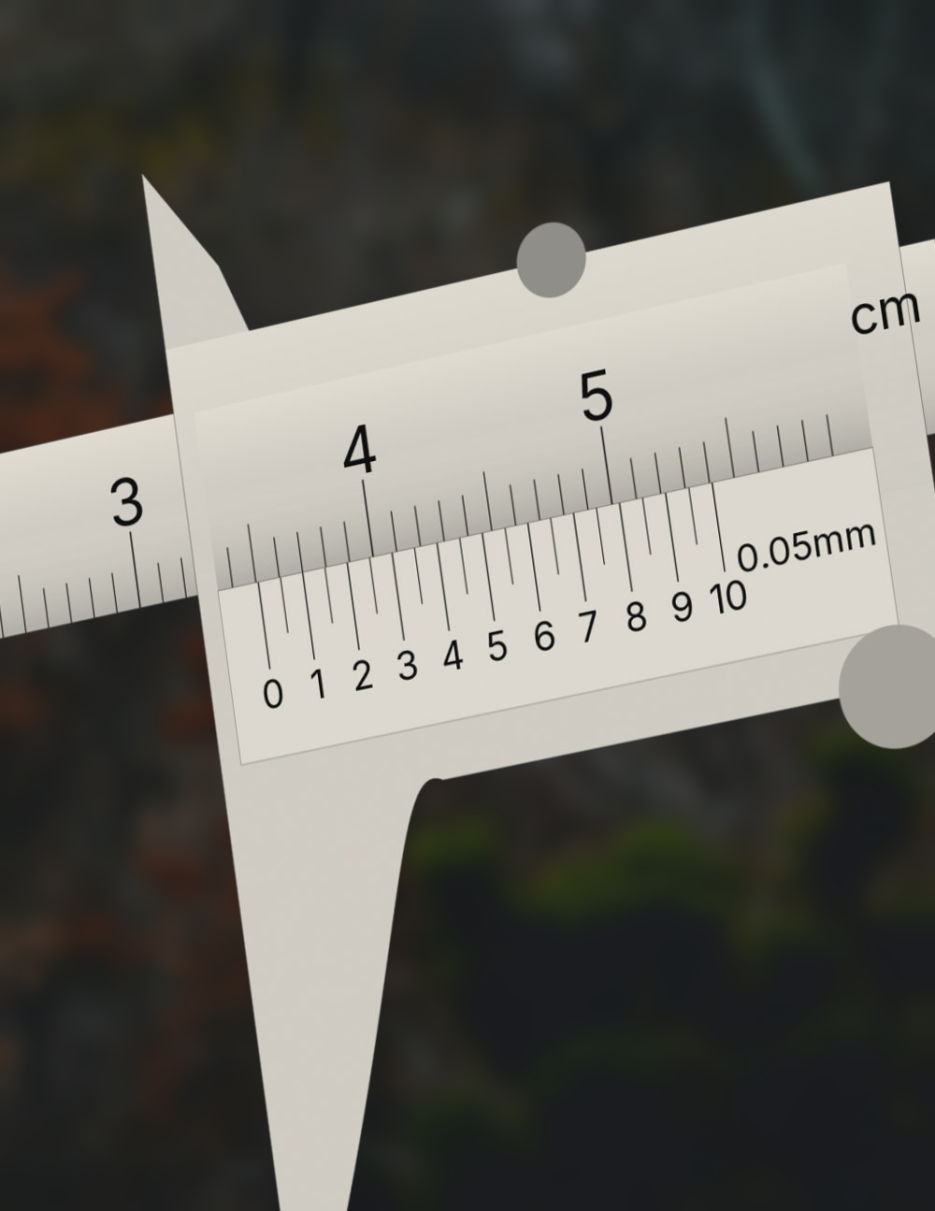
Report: 35.10mm
